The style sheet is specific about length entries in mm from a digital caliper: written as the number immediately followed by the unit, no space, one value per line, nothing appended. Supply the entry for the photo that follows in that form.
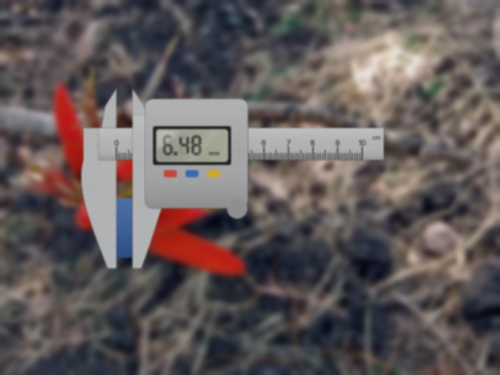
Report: 6.48mm
